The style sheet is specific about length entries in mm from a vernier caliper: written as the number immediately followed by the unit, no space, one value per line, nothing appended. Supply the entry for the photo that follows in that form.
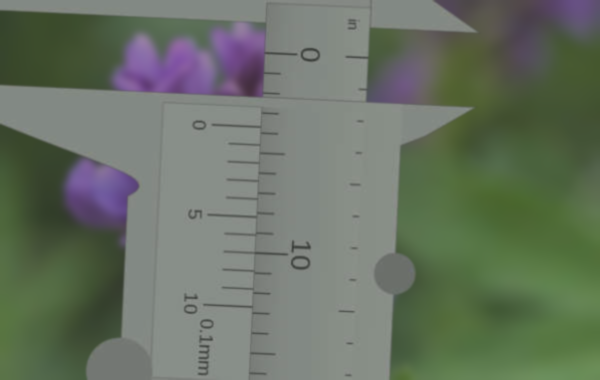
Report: 3.7mm
